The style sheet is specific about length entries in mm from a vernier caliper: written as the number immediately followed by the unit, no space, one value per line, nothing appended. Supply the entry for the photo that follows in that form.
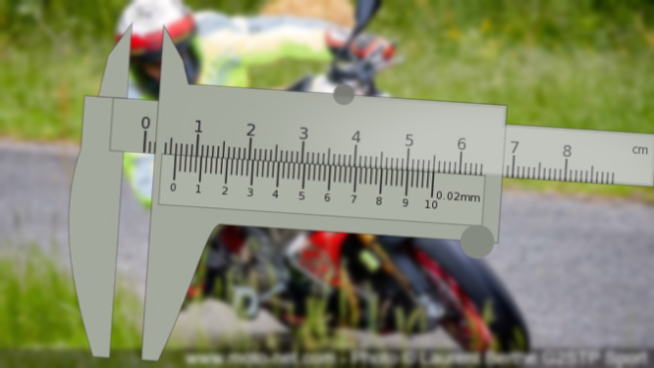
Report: 6.0mm
